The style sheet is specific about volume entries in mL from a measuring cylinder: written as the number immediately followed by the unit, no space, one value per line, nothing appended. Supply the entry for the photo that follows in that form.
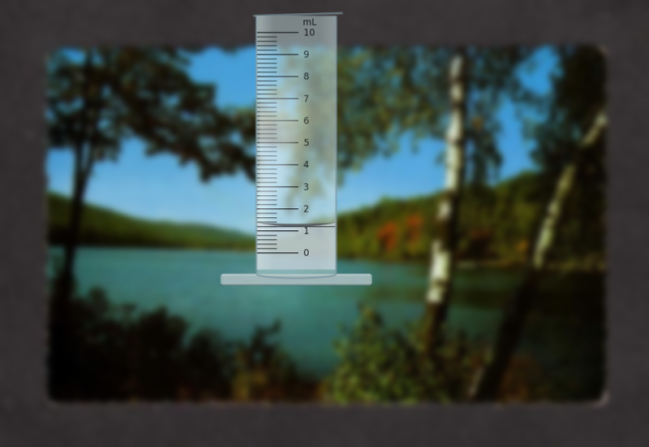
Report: 1.2mL
